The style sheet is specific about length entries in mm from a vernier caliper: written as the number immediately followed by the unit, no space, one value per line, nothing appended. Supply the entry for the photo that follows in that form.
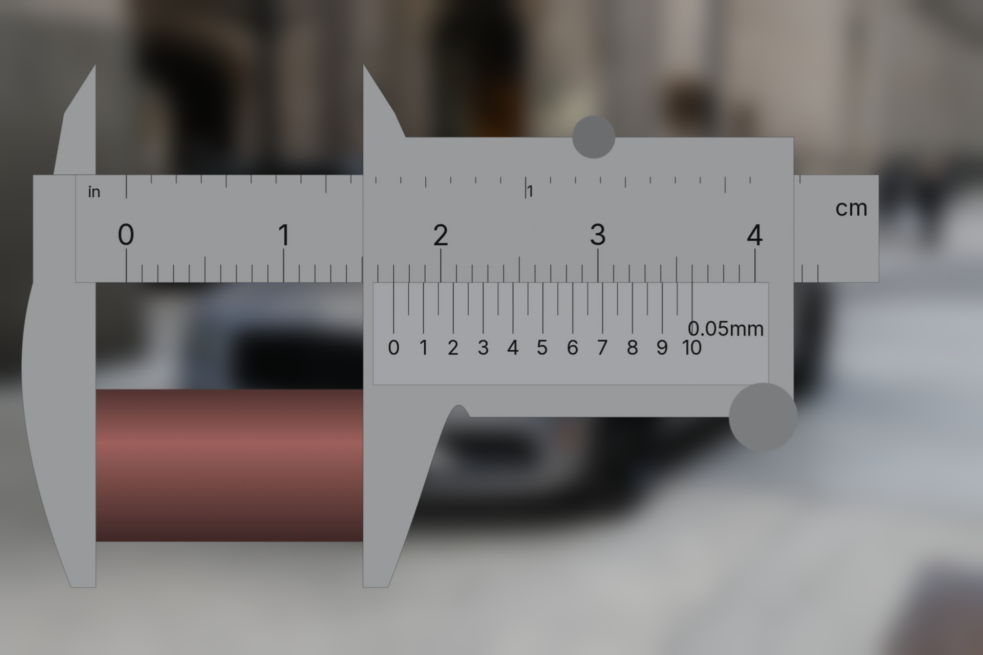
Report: 17.0mm
